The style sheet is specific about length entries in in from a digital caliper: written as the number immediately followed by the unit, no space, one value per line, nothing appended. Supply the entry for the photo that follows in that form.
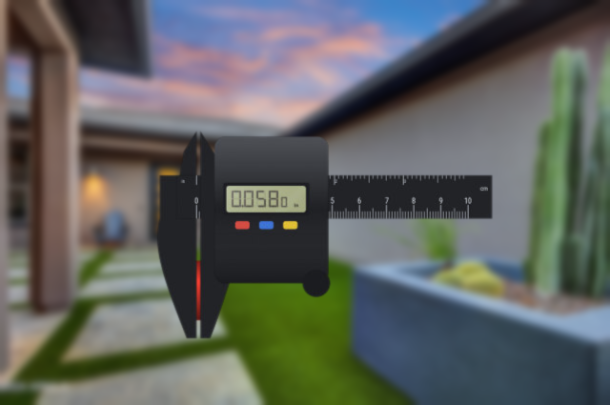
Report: 0.0580in
